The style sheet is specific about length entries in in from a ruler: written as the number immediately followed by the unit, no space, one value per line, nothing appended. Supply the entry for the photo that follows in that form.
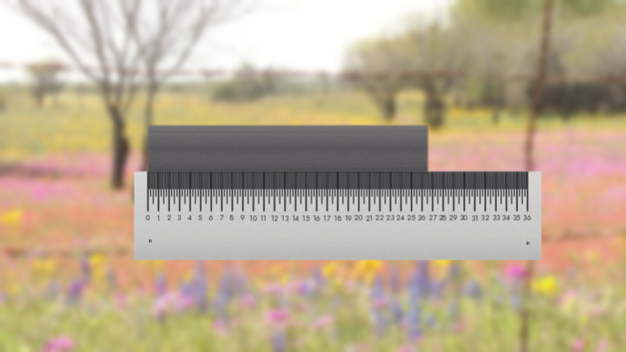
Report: 26.5in
